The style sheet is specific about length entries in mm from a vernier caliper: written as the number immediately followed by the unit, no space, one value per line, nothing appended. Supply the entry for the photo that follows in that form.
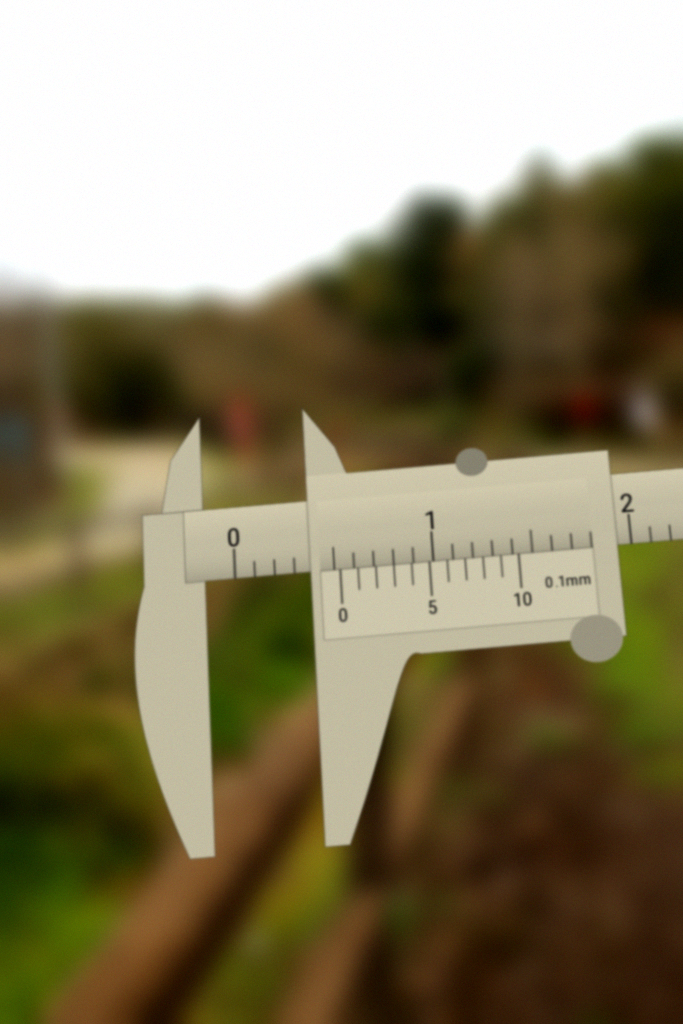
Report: 5.3mm
